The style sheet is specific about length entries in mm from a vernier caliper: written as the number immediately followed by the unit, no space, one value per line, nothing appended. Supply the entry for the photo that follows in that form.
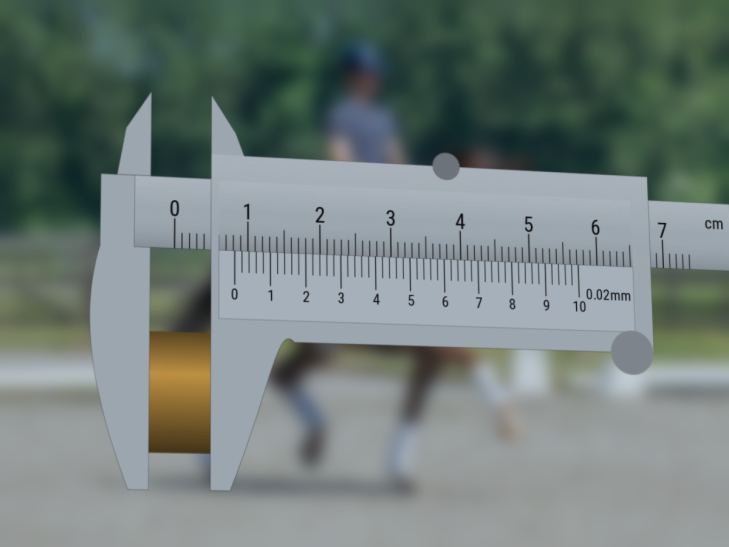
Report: 8.2mm
